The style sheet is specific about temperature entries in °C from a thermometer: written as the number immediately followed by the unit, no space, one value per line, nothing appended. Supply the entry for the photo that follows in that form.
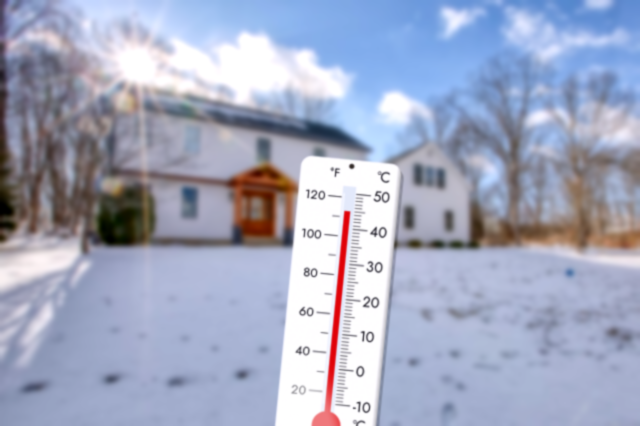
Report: 45°C
